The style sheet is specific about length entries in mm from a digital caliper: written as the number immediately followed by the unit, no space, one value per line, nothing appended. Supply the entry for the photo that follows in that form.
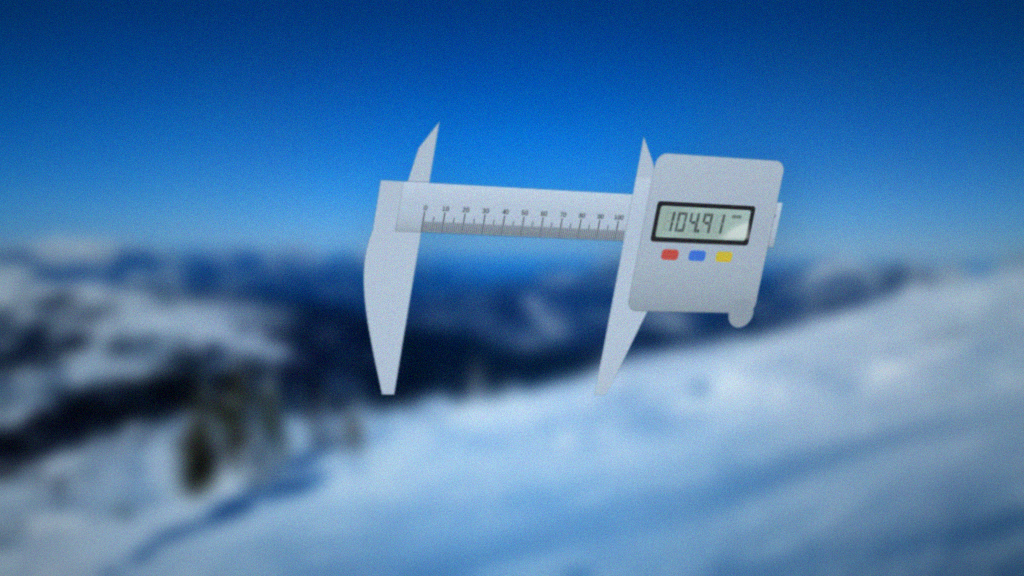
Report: 104.91mm
